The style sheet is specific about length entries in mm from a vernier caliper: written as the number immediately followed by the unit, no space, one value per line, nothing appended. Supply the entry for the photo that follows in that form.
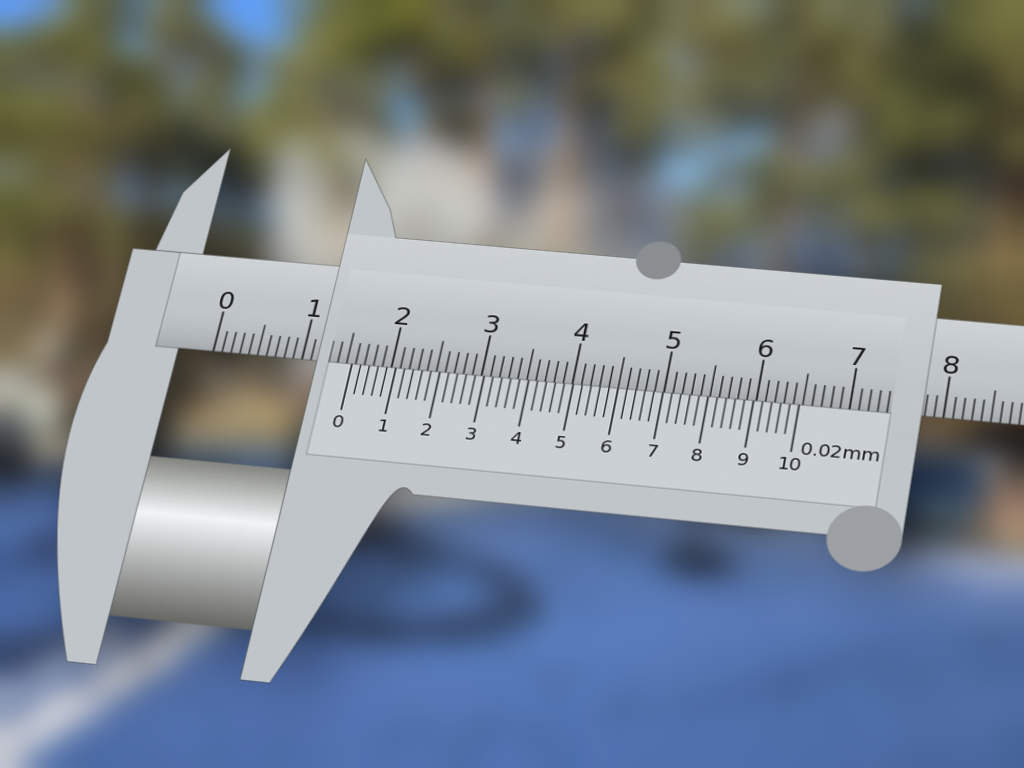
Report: 15.6mm
